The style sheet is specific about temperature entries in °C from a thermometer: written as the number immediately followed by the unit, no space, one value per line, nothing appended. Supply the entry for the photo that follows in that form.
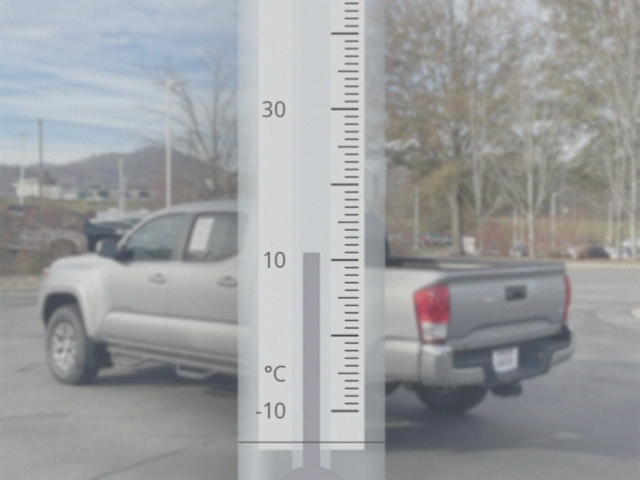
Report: 11°C
